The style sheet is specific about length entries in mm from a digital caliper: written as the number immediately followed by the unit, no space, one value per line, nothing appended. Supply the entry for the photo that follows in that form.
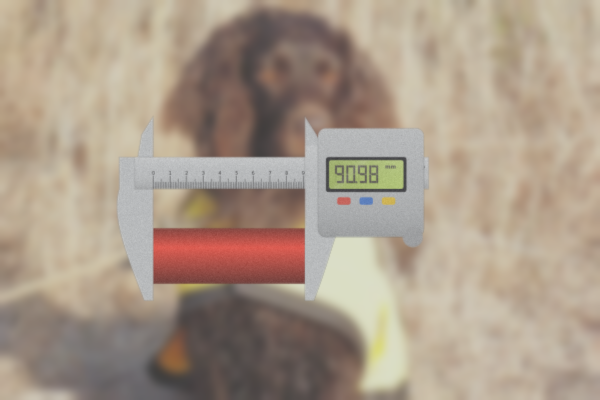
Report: 90.98mm
